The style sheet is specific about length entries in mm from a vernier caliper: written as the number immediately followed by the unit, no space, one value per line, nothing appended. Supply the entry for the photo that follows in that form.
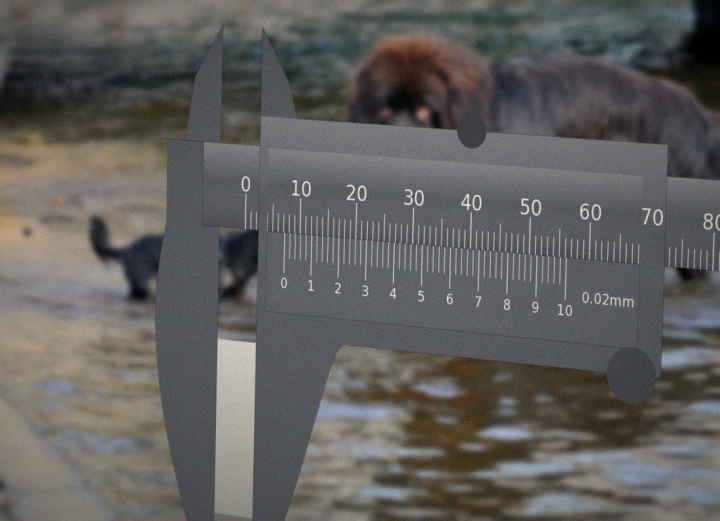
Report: 7.2mm
